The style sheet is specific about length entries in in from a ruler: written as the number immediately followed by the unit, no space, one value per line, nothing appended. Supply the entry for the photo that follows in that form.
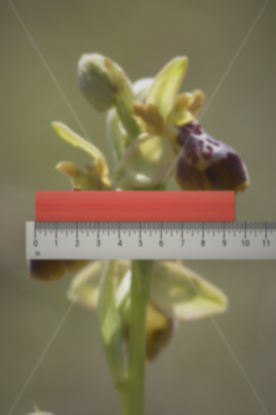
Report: 9.5in
